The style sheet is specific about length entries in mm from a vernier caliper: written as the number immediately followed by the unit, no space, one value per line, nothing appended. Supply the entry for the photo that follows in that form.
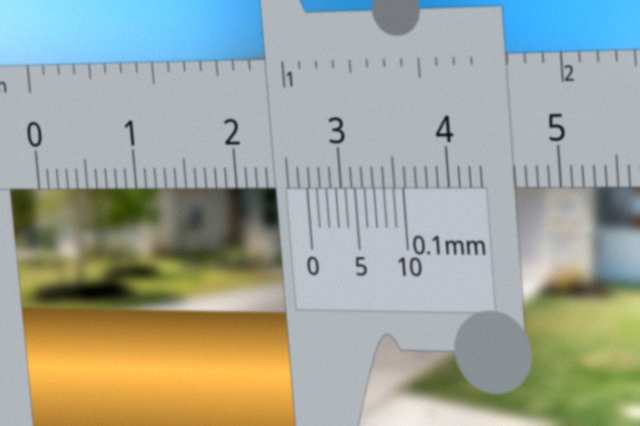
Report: 26.8mm
